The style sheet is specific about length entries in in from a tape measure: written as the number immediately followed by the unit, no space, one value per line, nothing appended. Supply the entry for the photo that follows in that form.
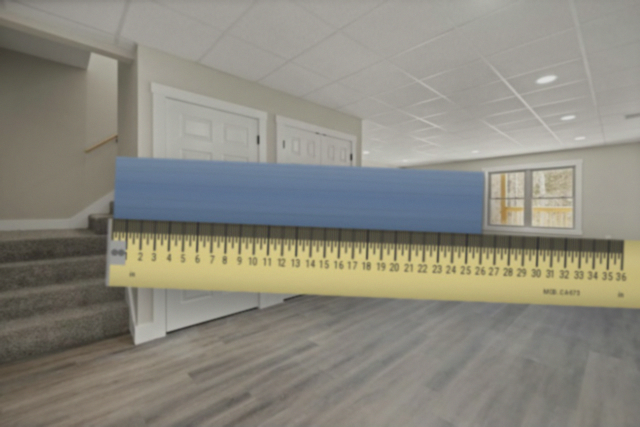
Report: 26in
